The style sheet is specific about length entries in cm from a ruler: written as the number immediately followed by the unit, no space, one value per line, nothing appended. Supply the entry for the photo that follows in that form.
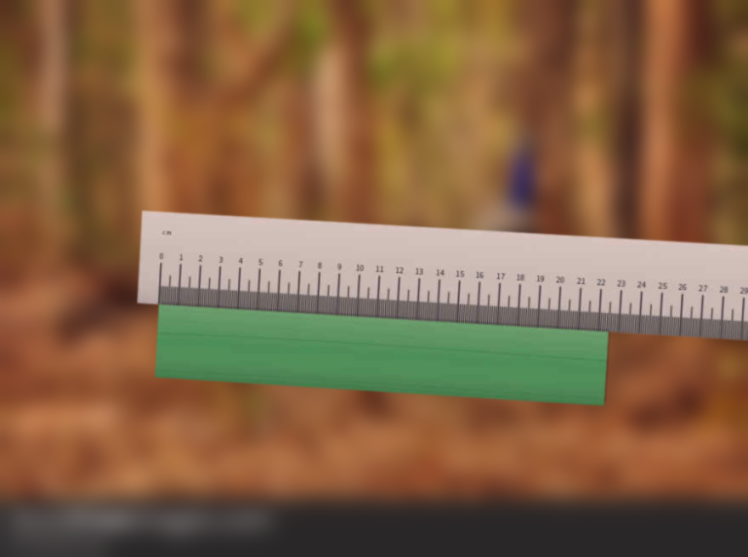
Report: 22.5cm
